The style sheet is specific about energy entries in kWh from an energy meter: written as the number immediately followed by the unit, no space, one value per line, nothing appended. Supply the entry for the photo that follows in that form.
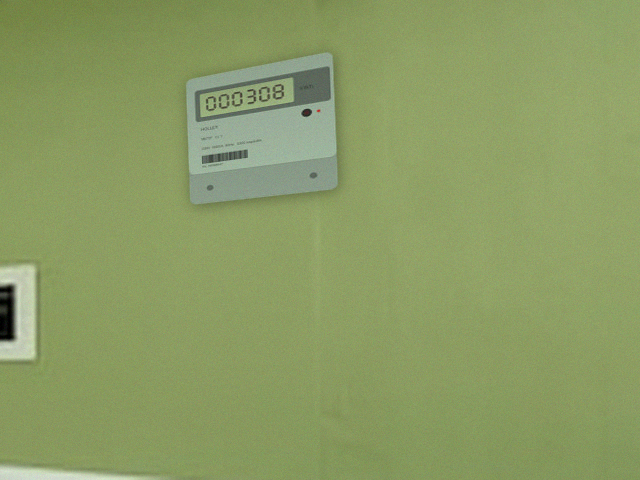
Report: 308kWh
